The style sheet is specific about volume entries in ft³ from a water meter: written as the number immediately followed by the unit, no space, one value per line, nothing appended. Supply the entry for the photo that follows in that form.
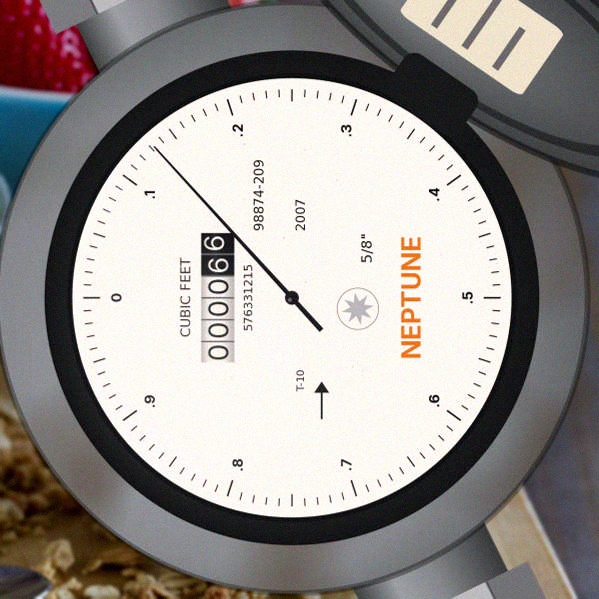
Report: 66.13ft³
